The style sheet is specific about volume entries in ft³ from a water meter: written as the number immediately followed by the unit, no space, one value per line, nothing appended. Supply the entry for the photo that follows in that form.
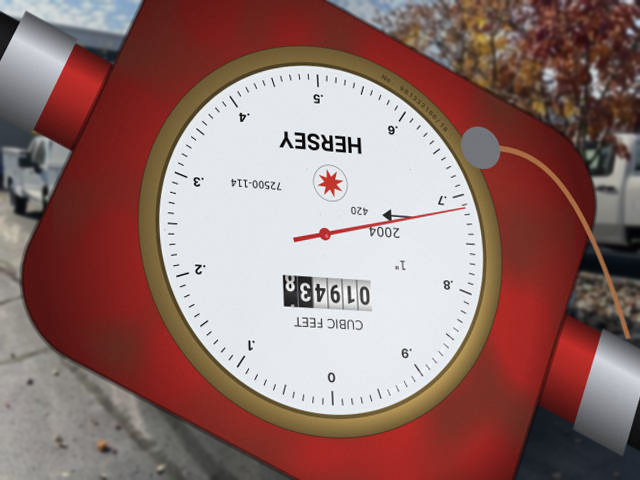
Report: 19437.71ft³
